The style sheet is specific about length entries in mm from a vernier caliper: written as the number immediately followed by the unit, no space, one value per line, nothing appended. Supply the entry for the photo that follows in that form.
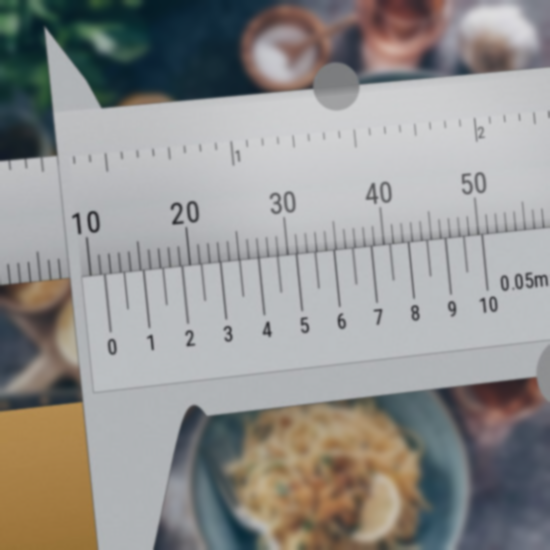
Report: 11.4mm
